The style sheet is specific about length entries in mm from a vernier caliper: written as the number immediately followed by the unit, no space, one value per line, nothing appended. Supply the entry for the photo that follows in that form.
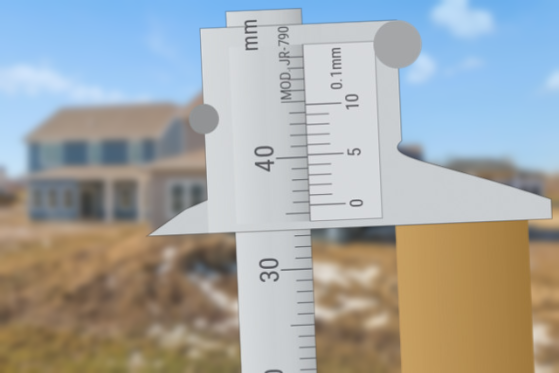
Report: 35.7mm
